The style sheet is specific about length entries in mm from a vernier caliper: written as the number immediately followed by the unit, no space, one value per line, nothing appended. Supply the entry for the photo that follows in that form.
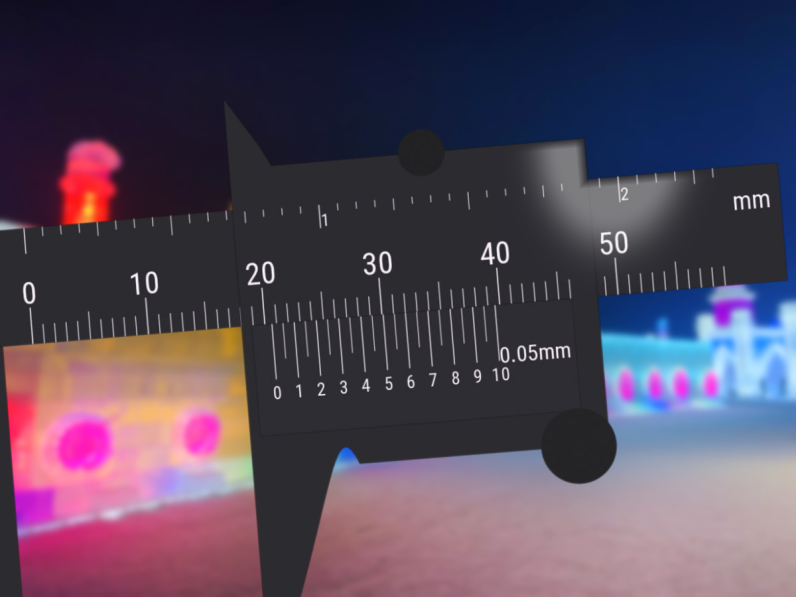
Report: 20.6mm
